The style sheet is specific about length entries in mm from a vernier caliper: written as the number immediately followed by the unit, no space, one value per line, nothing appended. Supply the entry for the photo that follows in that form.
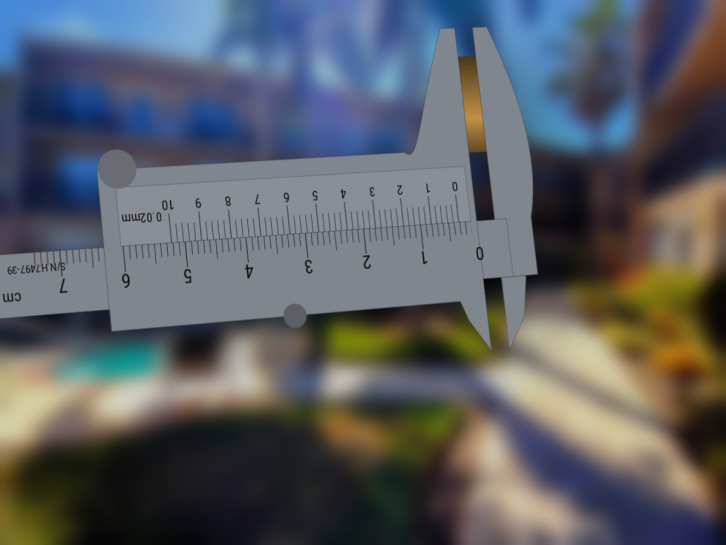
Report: 3.2mm
